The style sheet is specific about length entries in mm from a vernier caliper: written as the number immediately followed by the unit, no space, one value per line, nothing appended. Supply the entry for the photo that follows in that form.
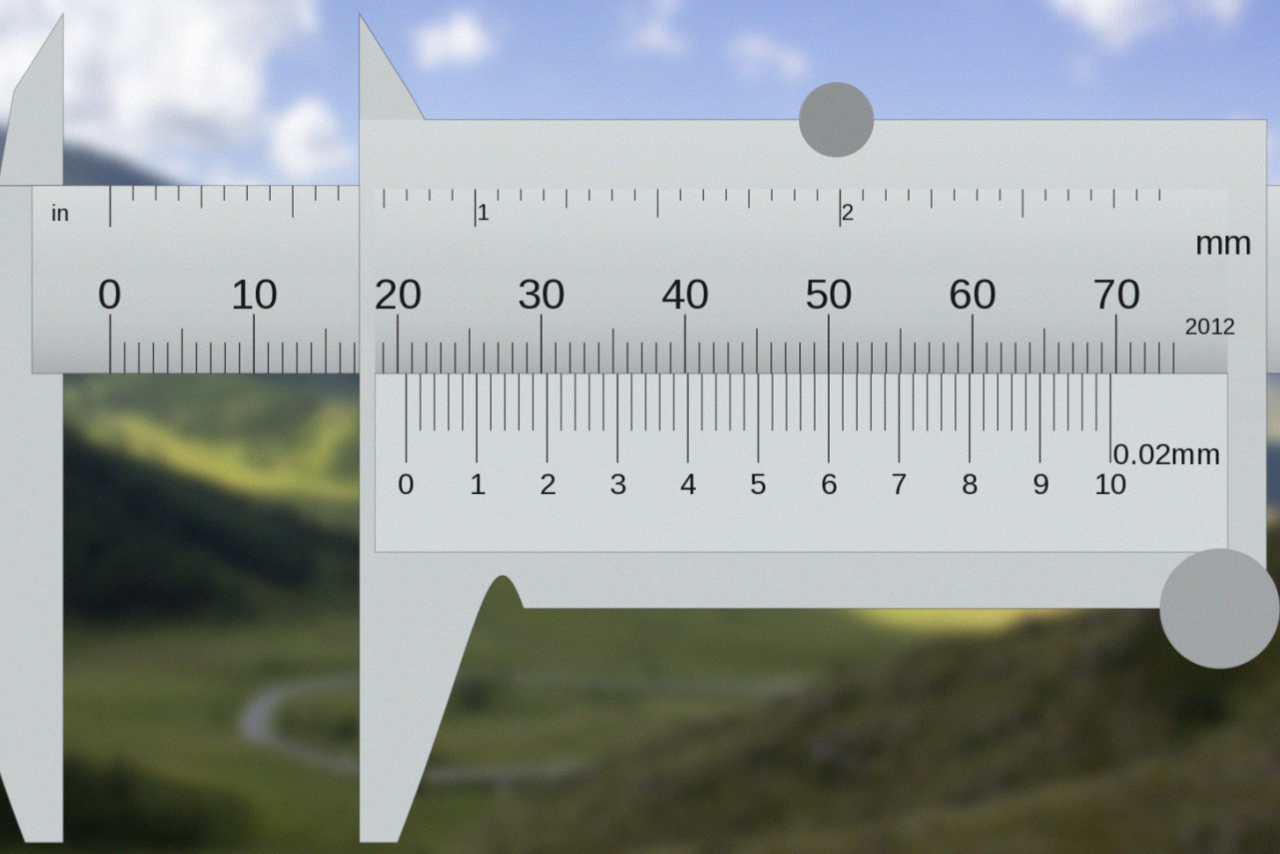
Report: 20.6mm
